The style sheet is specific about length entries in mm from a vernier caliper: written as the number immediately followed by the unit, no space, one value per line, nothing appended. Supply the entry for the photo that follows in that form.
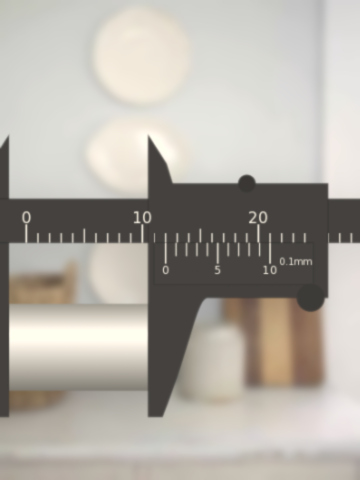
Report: 12.0mm
